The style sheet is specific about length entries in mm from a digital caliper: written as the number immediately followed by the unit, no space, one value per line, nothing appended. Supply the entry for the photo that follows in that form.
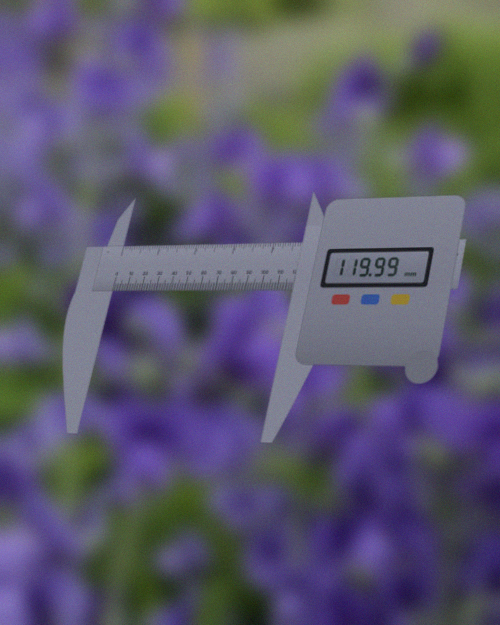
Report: 119.99mm
